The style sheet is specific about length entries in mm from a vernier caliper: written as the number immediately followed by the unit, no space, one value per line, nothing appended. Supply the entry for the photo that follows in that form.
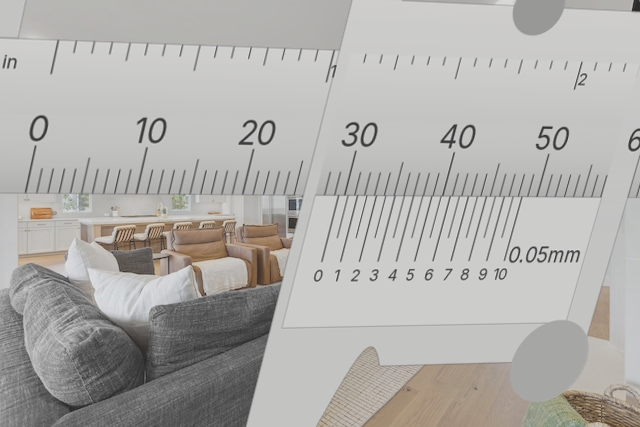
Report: 29.4mm
